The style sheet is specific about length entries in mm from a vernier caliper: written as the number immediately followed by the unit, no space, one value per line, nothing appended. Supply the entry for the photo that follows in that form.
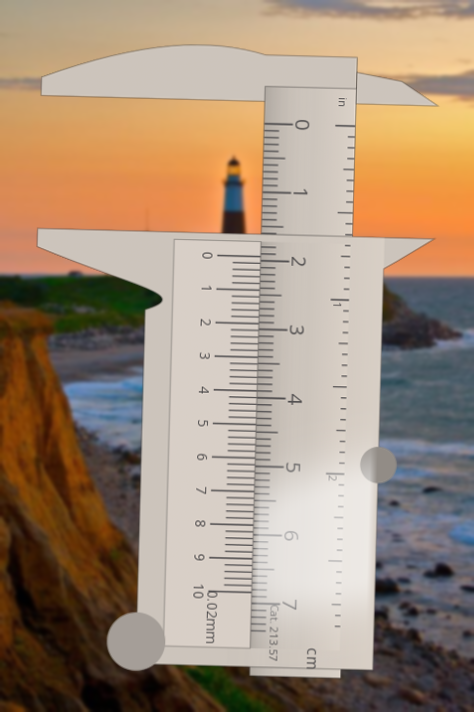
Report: 19.4mm
